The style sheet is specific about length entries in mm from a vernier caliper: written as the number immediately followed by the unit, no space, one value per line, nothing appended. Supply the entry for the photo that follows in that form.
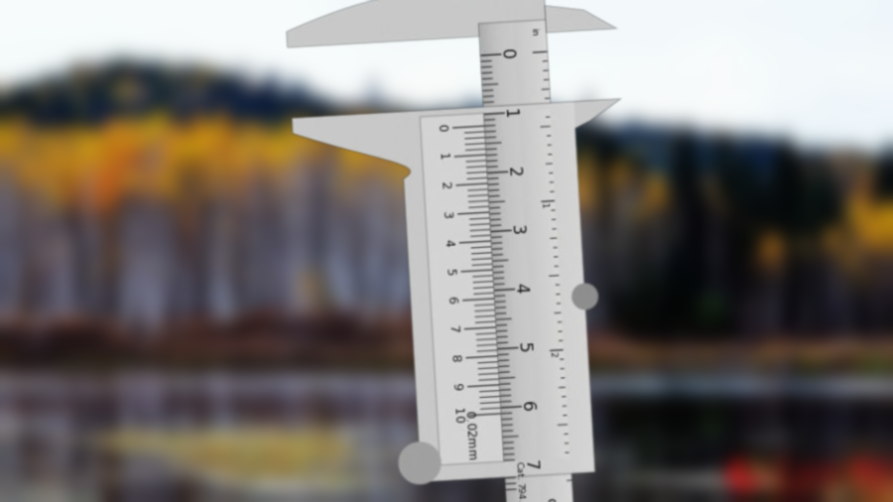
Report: 12.0mm
